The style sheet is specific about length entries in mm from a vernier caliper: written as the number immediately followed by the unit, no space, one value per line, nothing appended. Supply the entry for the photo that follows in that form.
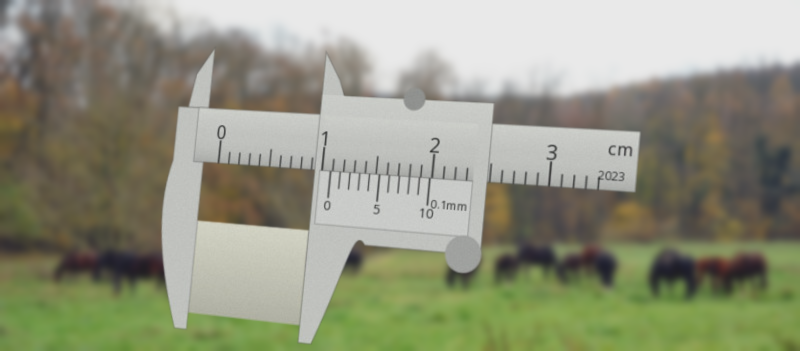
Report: 10.8mm
